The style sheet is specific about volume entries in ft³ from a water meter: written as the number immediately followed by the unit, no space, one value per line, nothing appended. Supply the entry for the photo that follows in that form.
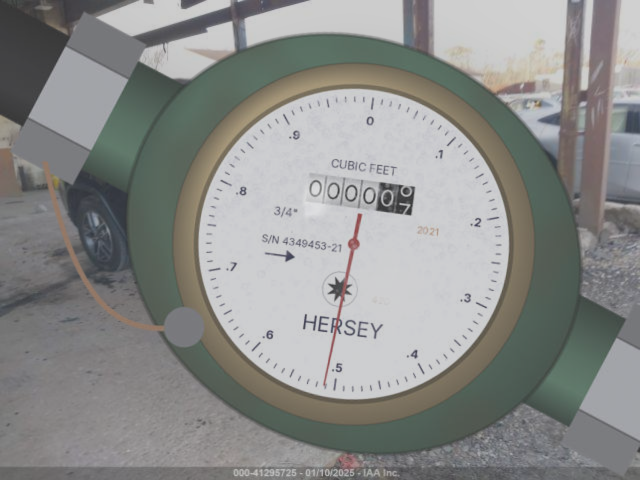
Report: 6.51ft³
